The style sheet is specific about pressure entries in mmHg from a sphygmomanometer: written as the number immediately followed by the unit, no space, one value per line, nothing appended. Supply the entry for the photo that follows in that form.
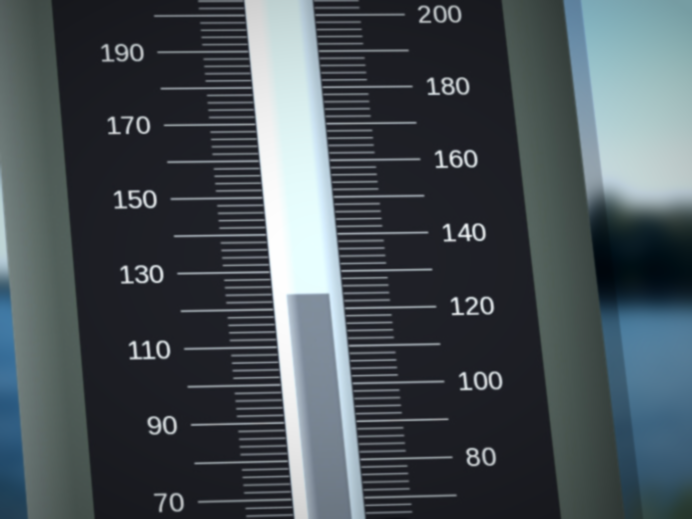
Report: 124mmHg
